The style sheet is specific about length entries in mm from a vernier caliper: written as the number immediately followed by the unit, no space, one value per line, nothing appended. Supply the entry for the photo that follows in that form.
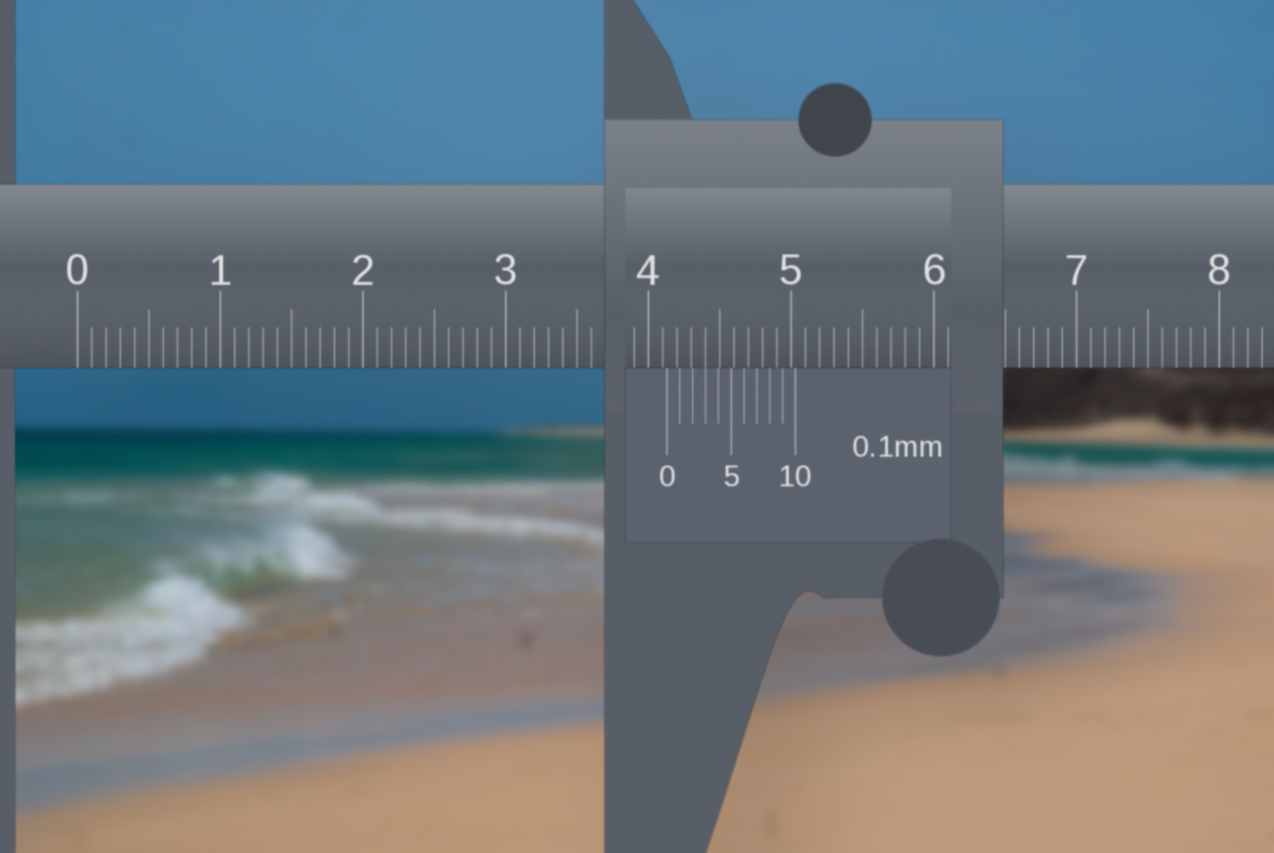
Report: 41.3mm
